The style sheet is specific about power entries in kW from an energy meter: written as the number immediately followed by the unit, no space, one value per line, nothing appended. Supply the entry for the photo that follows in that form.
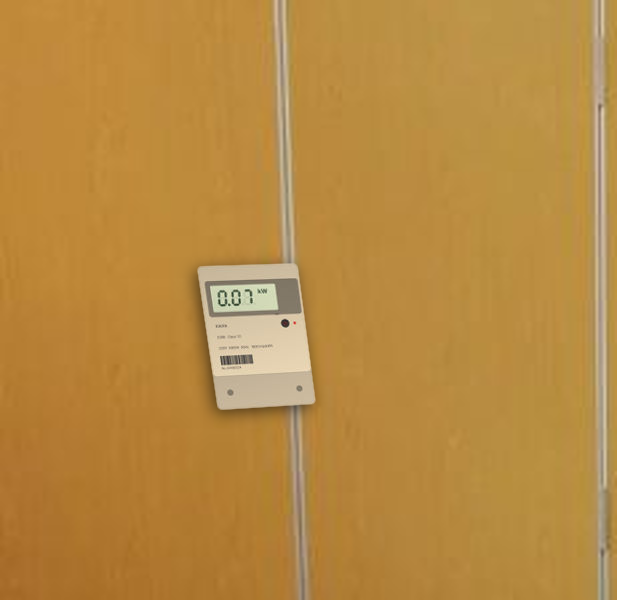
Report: 0.07kW
